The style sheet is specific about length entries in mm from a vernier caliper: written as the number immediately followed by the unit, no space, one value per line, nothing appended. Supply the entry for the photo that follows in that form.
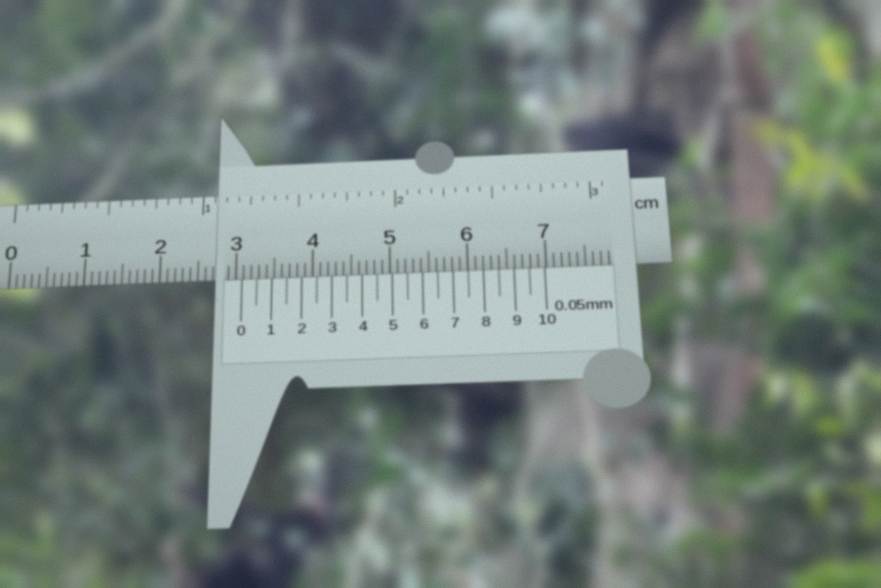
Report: 30.8mm
